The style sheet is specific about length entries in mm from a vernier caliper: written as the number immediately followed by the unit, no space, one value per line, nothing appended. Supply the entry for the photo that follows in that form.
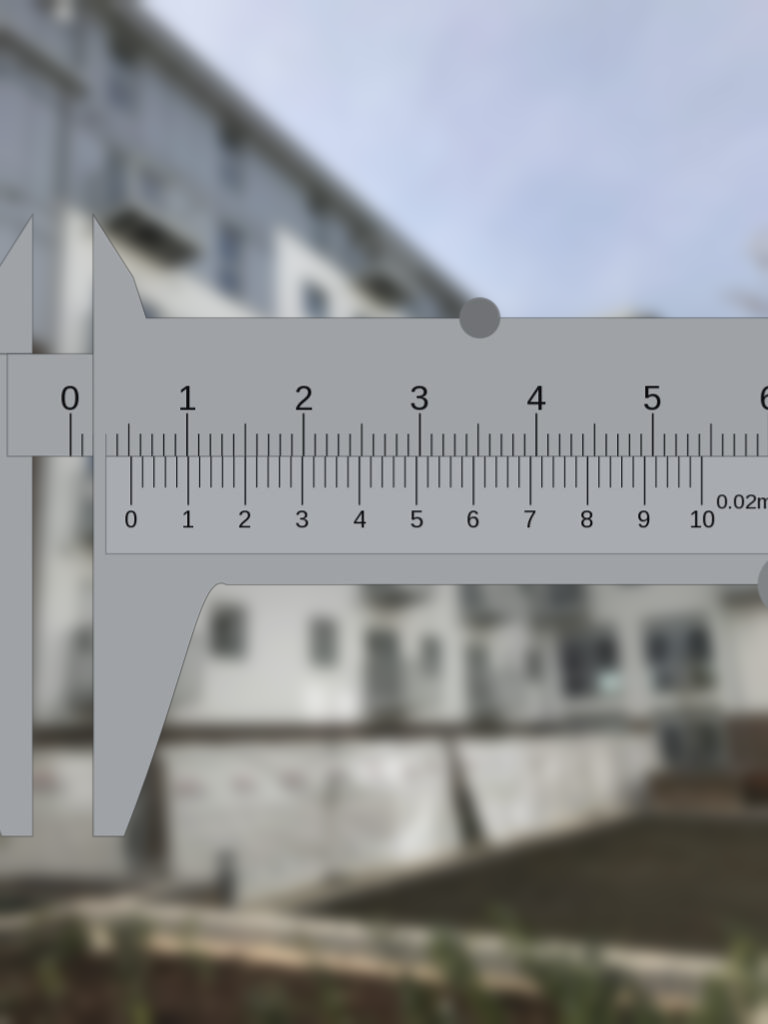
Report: 5.2mm
